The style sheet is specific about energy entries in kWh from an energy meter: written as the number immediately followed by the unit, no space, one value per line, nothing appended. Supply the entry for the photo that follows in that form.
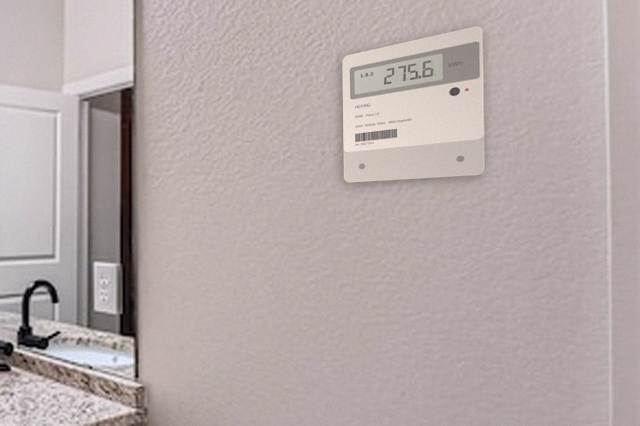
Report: 275.6kWh
